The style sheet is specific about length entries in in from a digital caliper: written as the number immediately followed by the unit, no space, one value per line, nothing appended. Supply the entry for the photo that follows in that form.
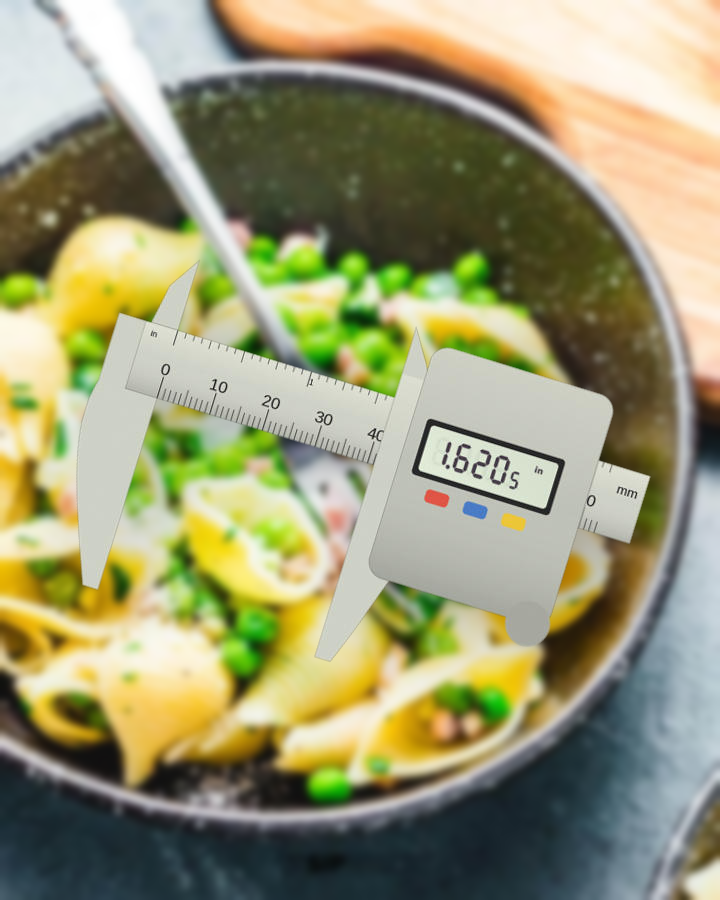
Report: 1.6205in
